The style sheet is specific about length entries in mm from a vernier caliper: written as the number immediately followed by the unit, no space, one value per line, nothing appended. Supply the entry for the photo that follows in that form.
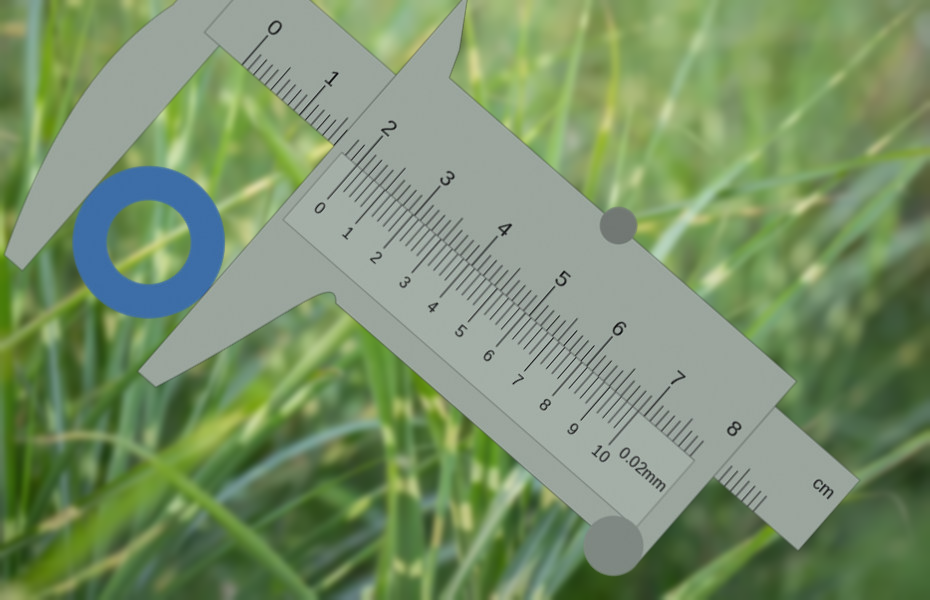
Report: 20.0mm
